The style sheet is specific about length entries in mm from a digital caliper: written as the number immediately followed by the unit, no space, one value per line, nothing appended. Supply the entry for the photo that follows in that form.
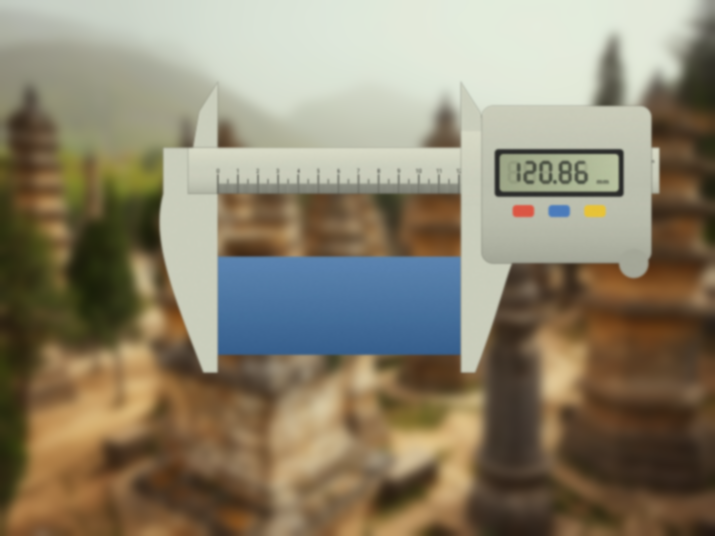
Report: 120.86mm
